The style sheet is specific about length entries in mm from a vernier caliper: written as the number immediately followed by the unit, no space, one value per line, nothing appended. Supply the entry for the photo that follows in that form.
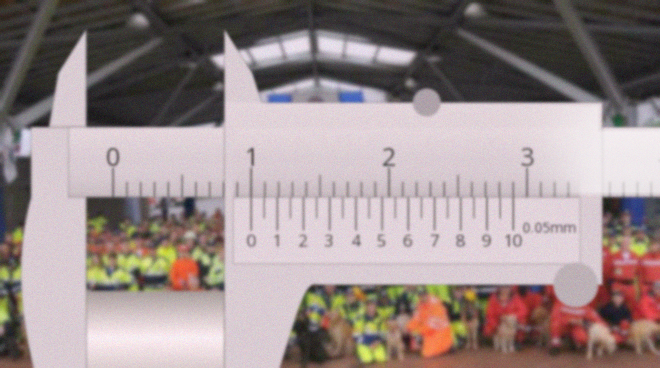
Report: 10.0mm
